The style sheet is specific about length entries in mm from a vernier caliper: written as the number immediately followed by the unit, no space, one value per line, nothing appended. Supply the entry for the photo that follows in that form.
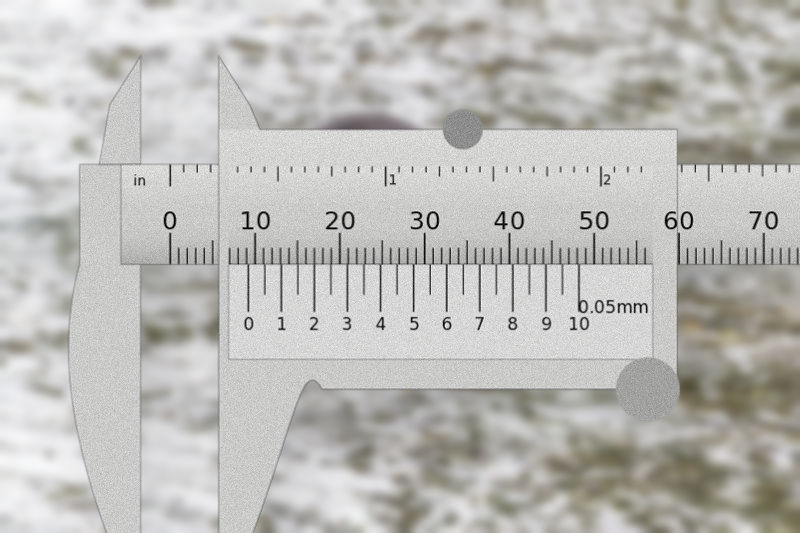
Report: 9.2mm
